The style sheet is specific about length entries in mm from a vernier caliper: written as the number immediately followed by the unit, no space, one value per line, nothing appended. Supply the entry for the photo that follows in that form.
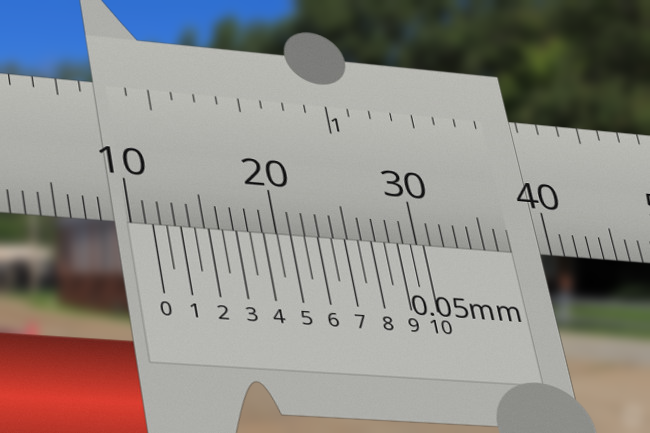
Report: 11.5mm
